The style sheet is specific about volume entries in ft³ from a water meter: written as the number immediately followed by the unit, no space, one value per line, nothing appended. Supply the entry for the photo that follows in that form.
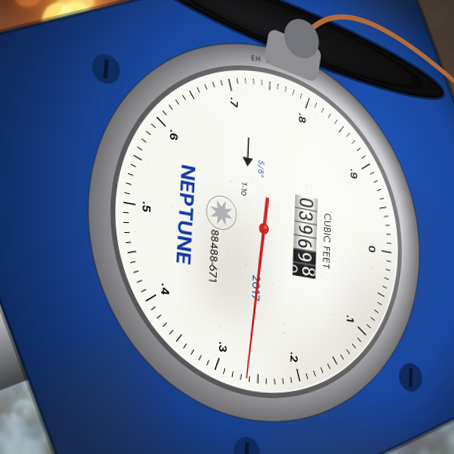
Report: 39698.26ft³
